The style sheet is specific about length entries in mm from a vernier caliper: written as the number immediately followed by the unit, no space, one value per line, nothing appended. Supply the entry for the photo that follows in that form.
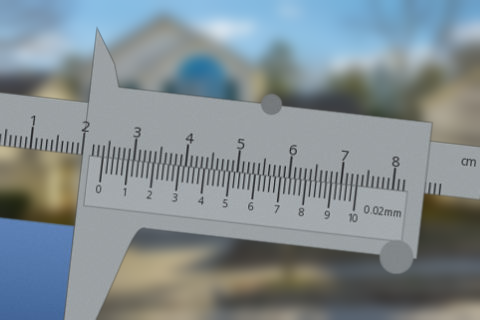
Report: 24.0mm
